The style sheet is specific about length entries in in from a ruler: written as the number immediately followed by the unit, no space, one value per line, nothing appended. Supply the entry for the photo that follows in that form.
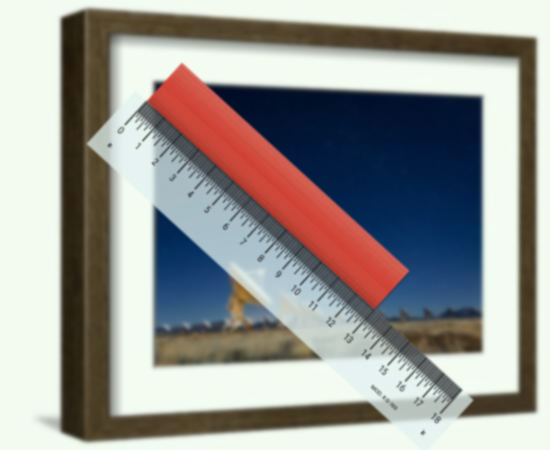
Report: 13in
